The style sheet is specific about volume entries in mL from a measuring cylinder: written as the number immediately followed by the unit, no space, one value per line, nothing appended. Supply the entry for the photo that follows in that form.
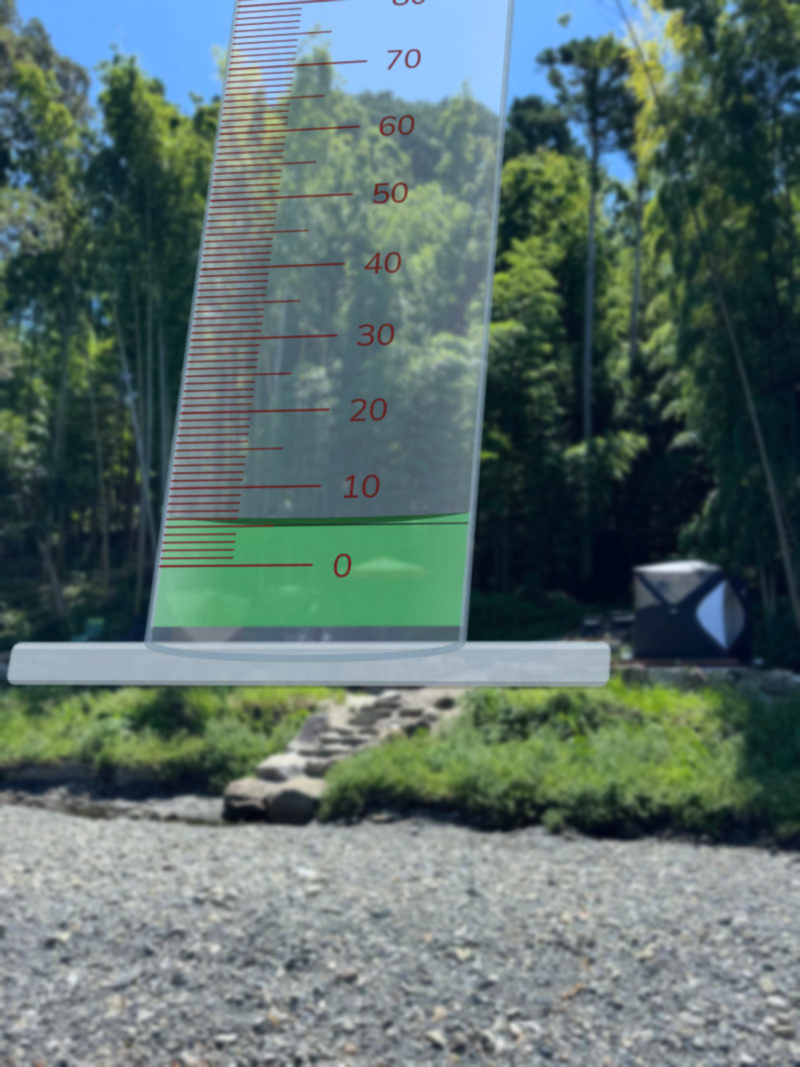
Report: 5mL
